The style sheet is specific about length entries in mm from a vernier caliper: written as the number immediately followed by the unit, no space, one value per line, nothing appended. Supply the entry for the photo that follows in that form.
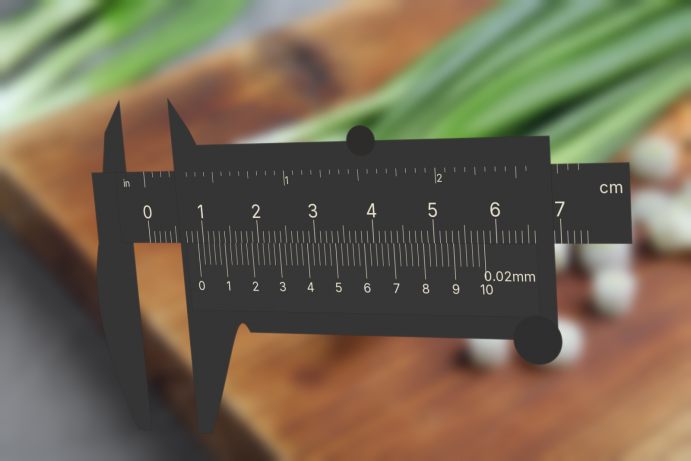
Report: 9.0mm
